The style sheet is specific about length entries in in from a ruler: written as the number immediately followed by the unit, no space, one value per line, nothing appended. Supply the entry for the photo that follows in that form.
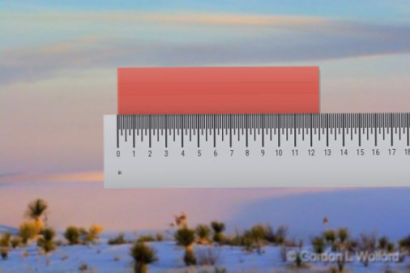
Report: 12.5in
